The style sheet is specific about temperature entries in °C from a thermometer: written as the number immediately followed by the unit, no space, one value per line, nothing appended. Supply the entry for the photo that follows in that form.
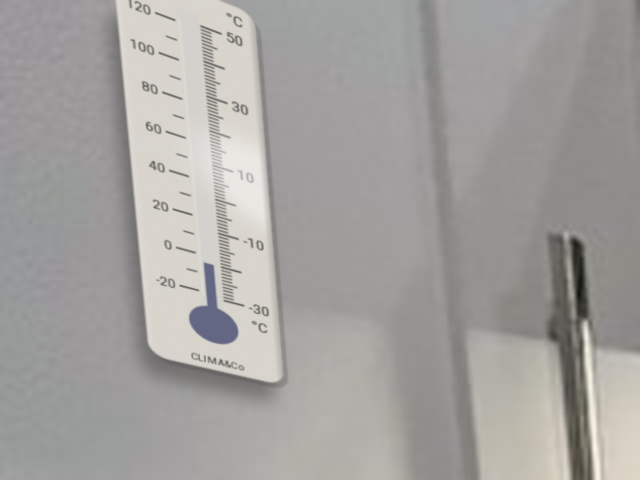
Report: -20°C
